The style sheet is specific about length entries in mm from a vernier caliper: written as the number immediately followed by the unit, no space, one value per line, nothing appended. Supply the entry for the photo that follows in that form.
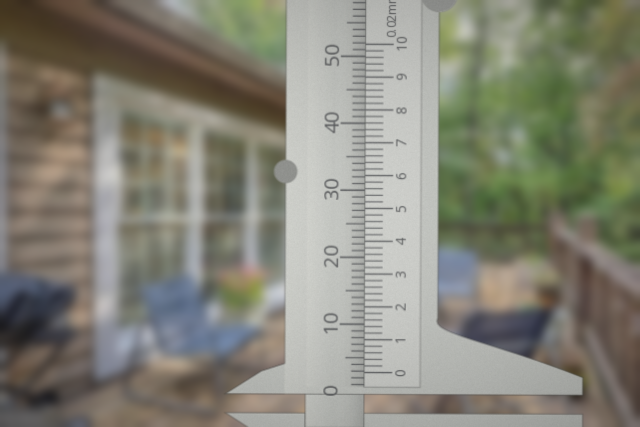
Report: 2.8mm
